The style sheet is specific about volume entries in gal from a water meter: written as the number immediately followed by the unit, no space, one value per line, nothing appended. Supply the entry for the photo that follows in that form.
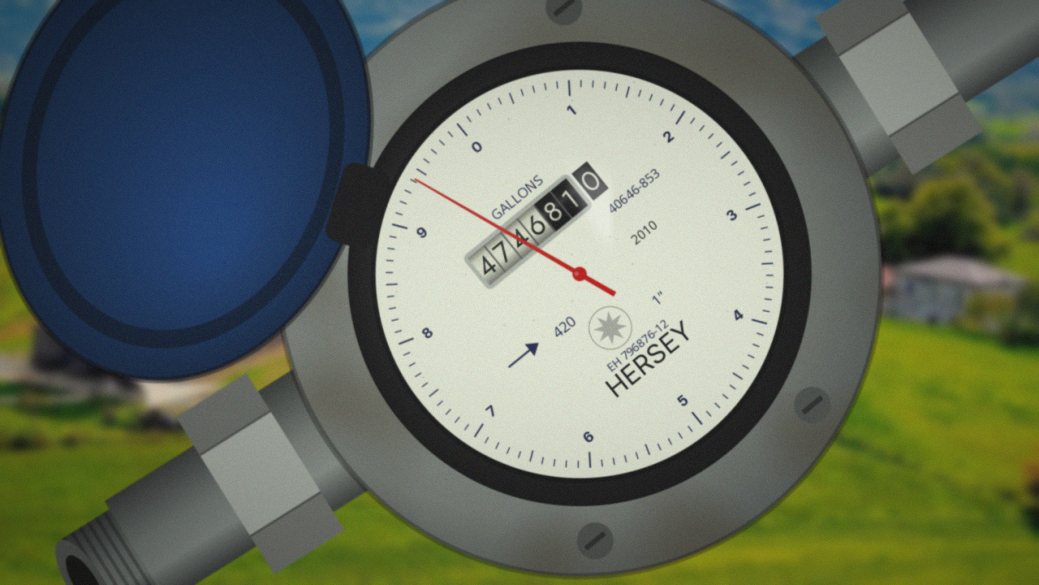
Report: 4746809.4gal
